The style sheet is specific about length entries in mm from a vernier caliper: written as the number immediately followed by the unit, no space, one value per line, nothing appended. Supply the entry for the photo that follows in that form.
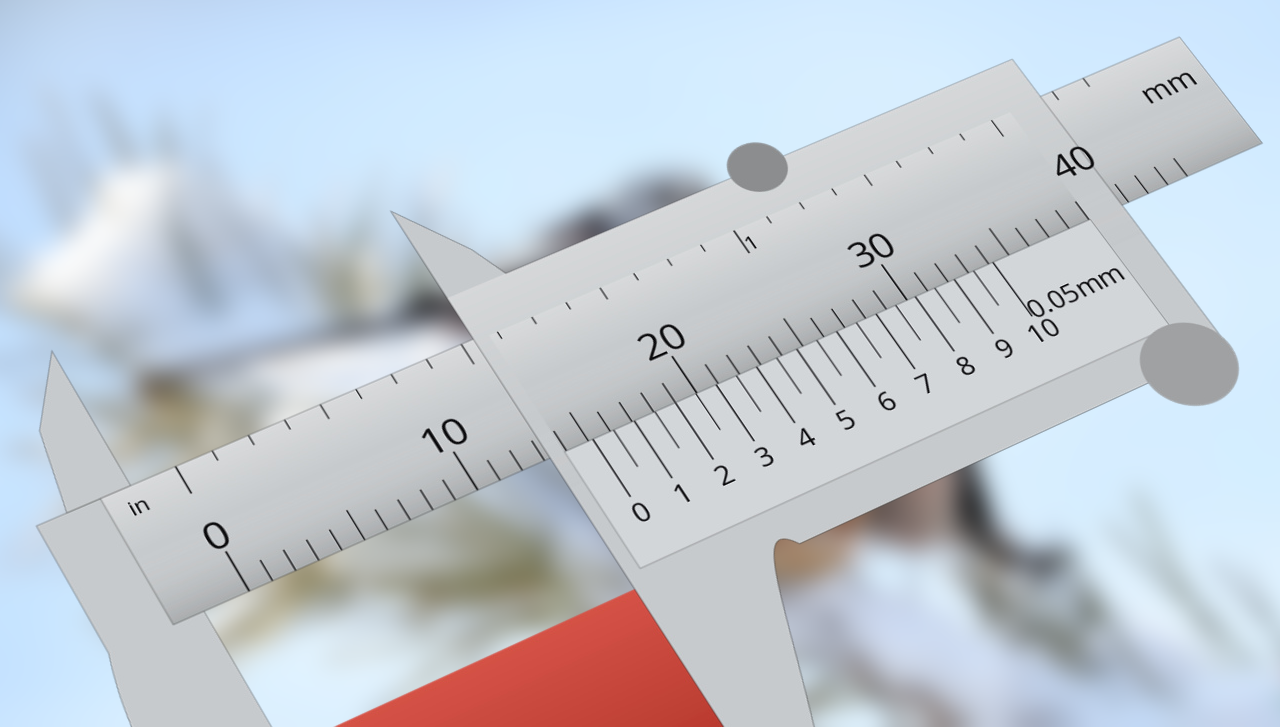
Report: 15.2mm
